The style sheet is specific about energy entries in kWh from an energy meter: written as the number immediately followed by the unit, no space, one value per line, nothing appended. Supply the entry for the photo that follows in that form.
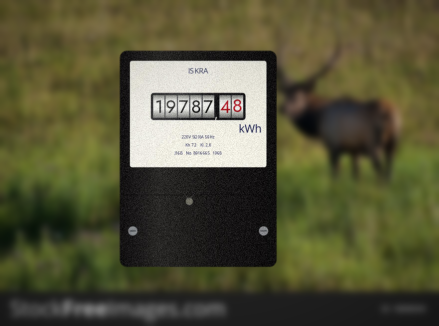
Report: 19787.48kWh
